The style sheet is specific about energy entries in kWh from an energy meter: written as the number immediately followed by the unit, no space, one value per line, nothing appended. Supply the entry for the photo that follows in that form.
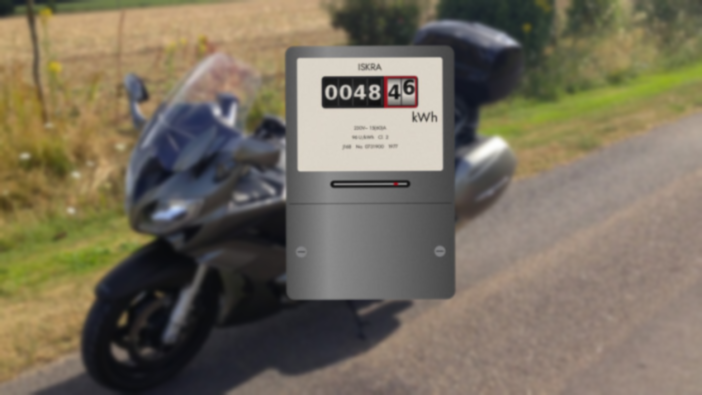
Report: 48.46kWh
